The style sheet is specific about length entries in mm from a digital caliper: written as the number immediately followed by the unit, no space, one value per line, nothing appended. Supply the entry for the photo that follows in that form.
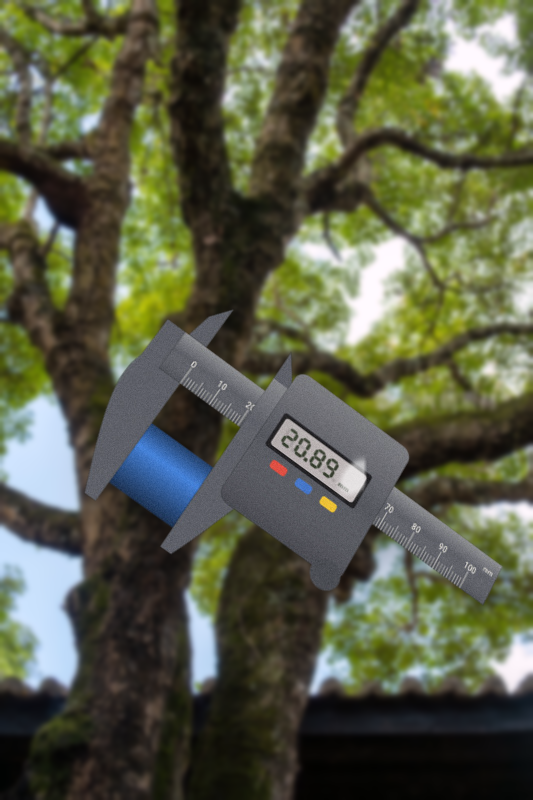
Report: 20.89mm
